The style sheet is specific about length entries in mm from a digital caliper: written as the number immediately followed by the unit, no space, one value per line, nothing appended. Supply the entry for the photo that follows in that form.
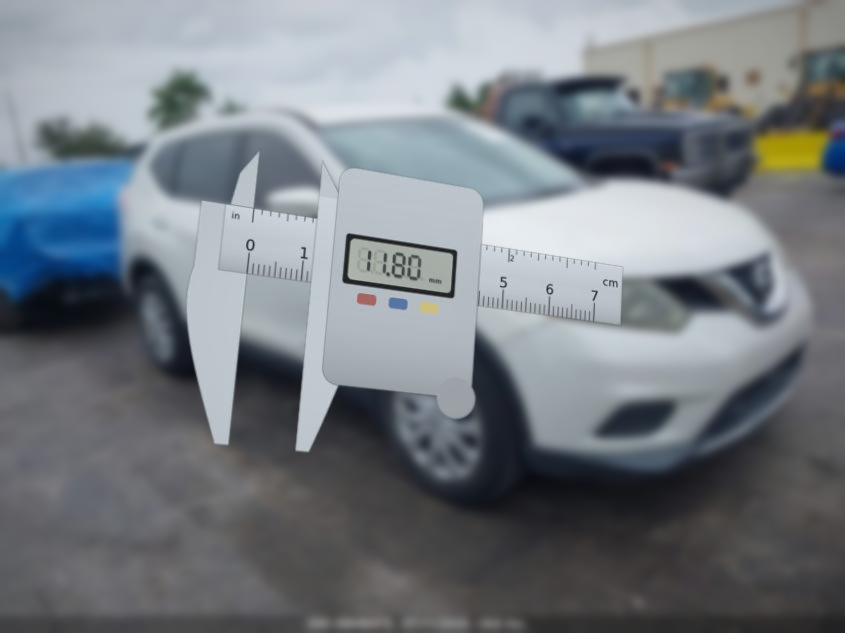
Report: 11.80mm
